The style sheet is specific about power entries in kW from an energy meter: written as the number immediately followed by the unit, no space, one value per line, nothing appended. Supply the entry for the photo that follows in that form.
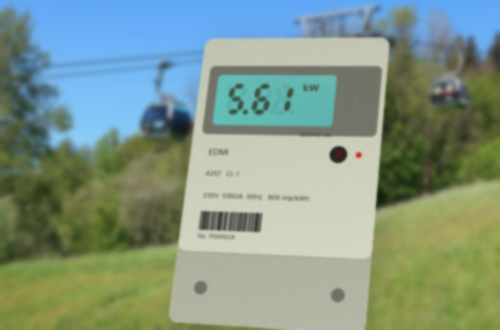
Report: 5.61kW
